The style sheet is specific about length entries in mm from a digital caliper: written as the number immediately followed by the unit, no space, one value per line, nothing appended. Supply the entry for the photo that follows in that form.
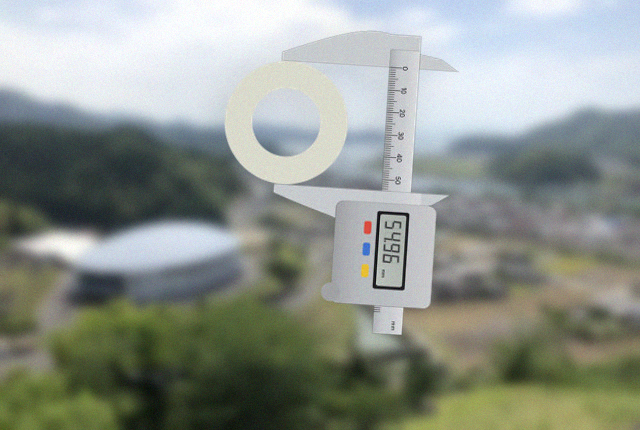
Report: 54.96mm
